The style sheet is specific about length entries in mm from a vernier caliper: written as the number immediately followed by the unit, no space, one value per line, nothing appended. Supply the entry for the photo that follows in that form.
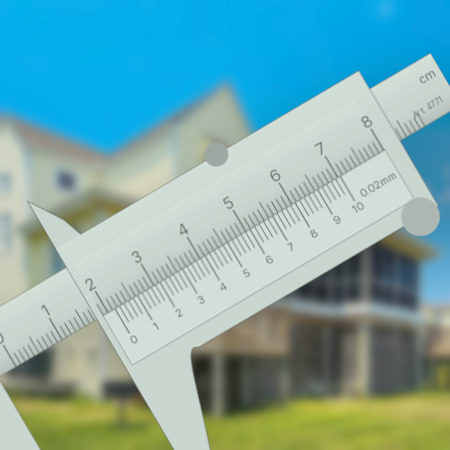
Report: 21.5mm
